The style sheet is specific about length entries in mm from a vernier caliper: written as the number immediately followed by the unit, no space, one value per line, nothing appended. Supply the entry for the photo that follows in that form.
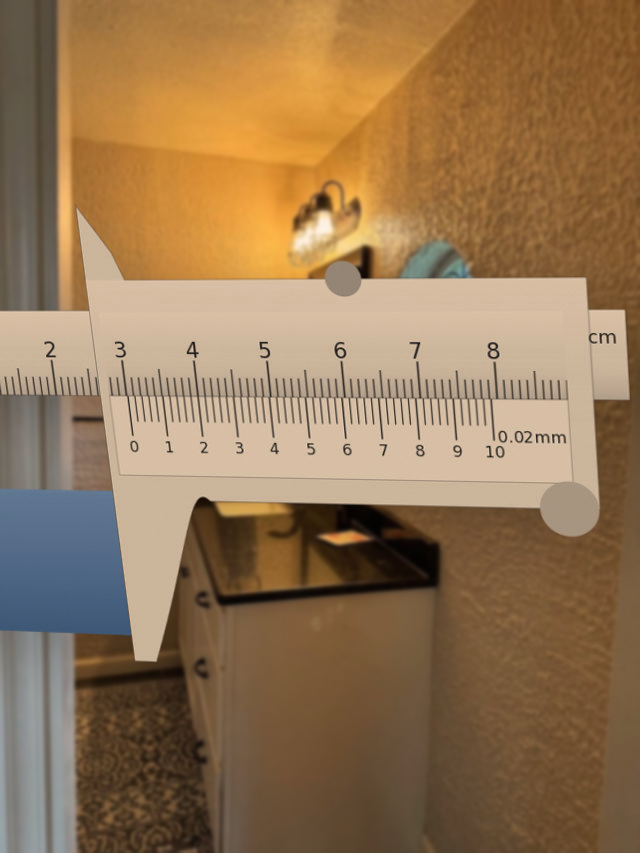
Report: 30.2mm
